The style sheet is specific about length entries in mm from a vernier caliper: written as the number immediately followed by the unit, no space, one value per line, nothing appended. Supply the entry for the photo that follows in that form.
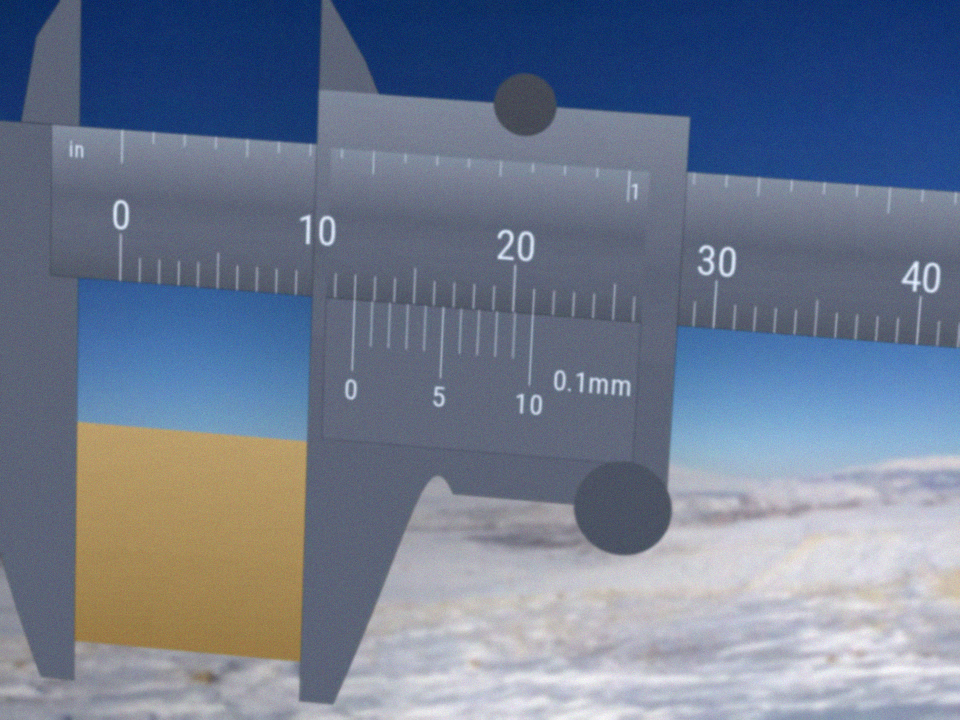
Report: 12.0mm
